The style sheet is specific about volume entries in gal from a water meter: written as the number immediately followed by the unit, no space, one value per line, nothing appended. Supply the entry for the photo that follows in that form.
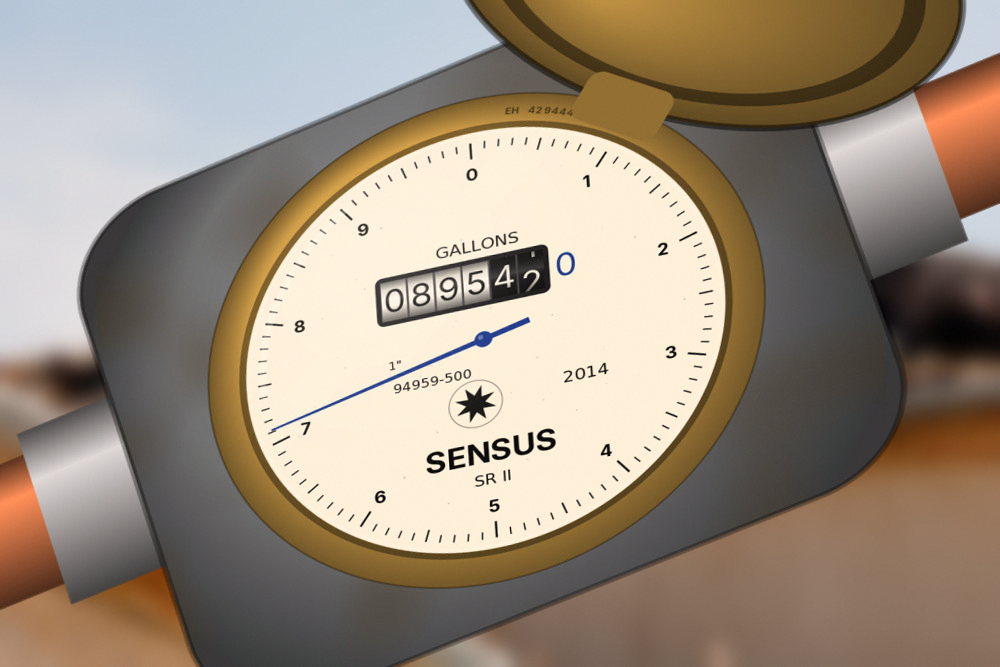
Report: 895417.1gal
